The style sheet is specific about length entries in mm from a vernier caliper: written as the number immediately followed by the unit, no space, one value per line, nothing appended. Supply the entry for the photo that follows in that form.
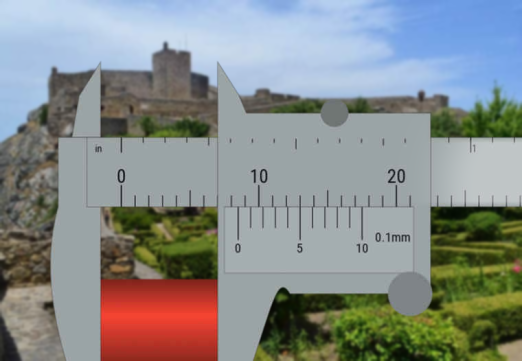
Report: 8.5mm
